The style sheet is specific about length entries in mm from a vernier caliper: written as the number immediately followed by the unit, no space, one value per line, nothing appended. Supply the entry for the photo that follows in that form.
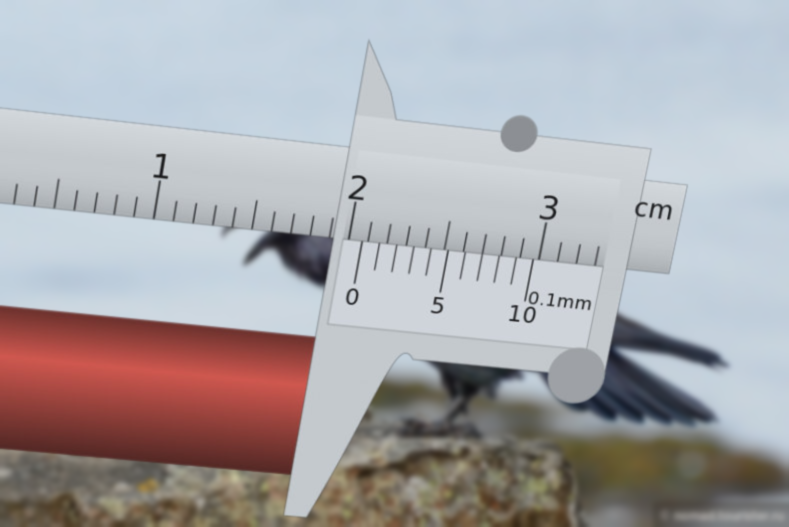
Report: 20.7mm
